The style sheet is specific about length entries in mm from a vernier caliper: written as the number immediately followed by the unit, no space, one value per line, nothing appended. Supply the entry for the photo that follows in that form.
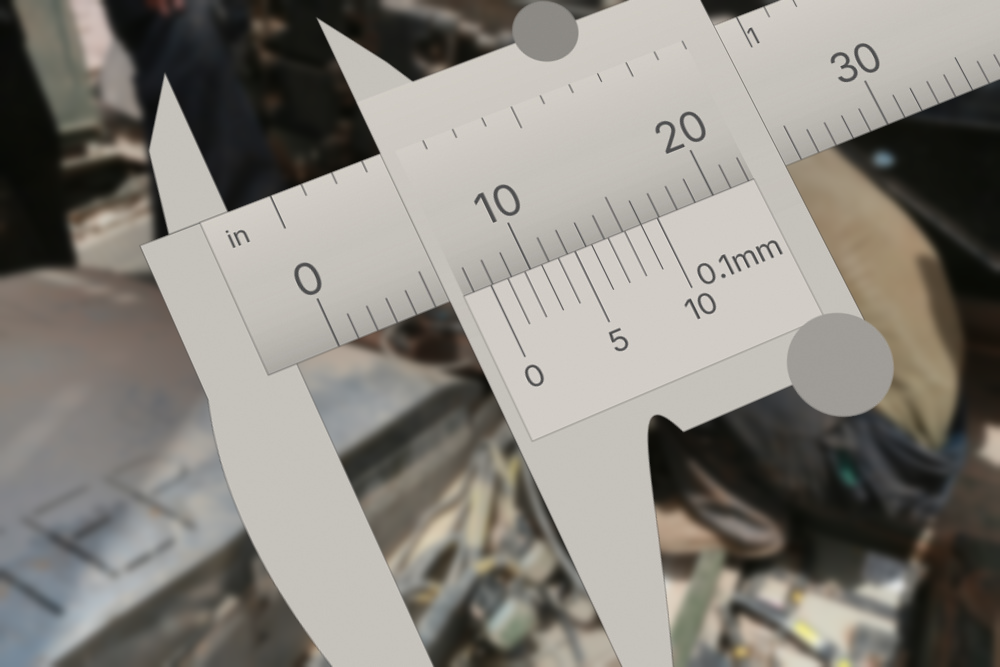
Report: 7.9mm
